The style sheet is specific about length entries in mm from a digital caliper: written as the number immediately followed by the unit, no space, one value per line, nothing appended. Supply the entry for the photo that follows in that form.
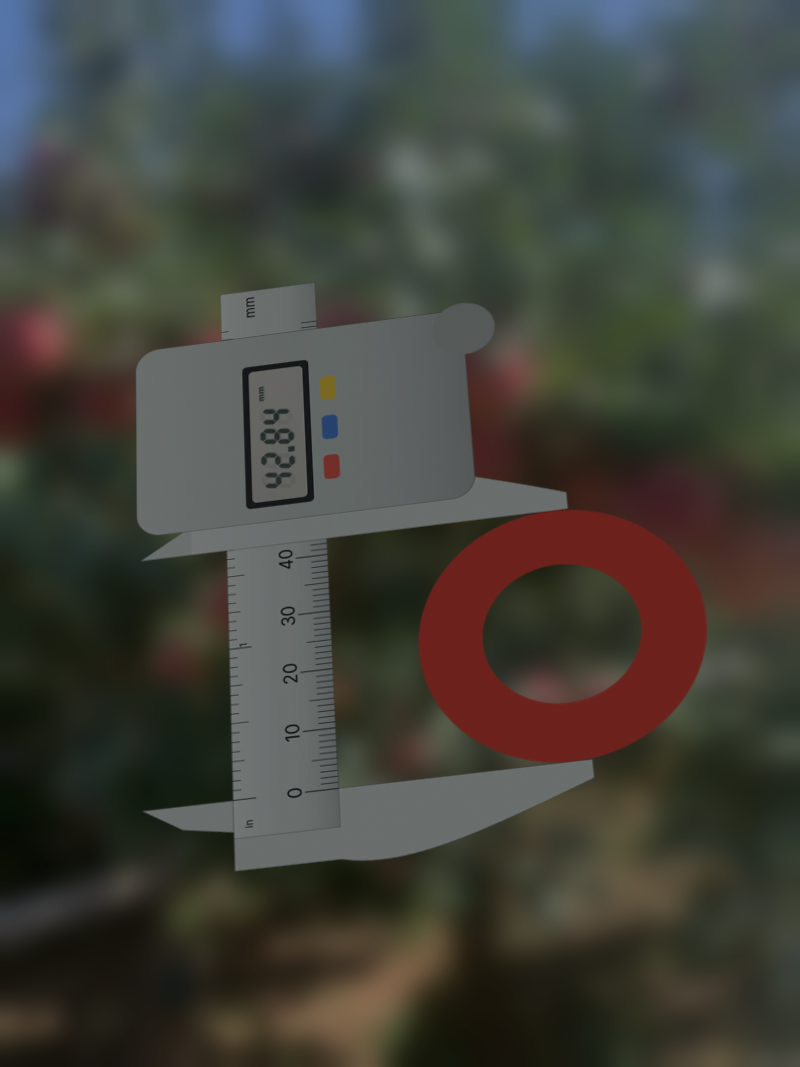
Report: 42.84mm
